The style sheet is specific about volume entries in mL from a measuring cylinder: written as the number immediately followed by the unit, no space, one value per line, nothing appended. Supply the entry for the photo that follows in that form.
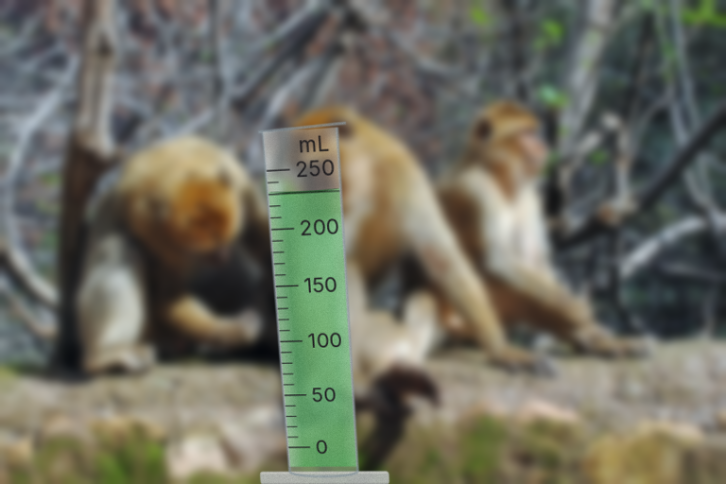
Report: 230mL
